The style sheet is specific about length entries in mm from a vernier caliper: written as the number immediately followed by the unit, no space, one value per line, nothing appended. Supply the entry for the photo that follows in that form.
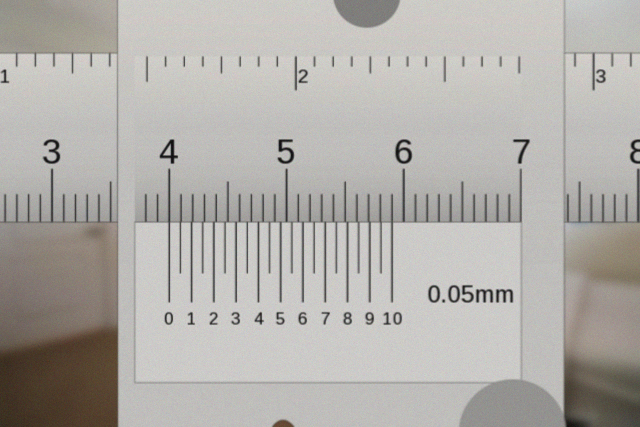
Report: 40.0mm
